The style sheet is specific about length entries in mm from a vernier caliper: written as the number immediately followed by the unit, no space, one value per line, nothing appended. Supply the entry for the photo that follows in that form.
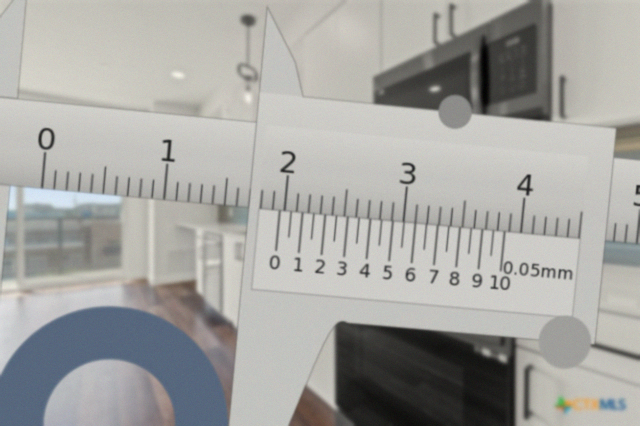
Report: 19.6mm
